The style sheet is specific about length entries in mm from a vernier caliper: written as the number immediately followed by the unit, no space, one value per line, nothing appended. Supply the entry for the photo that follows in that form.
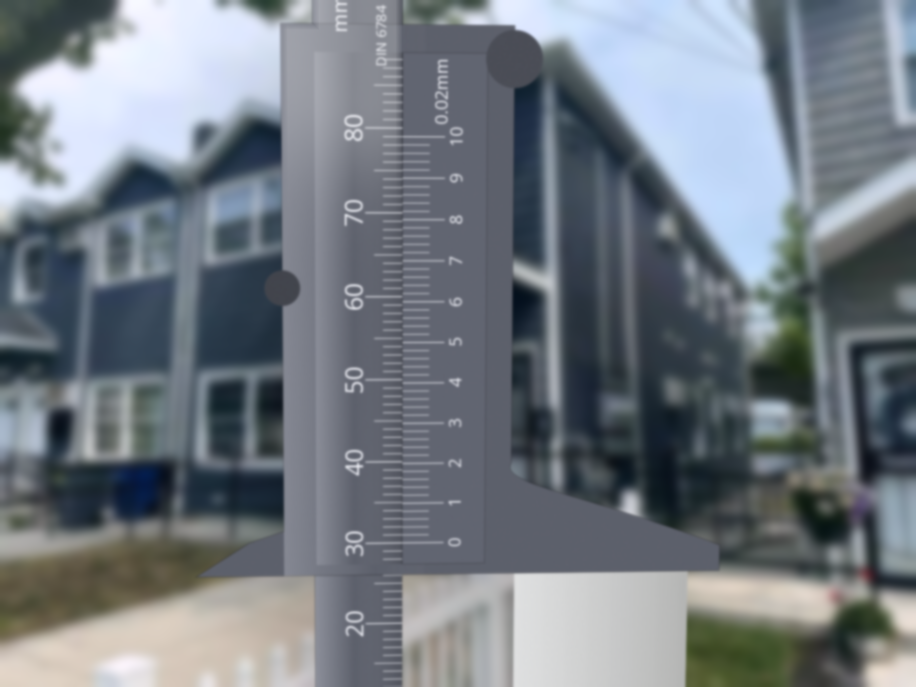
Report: 30.0mm
